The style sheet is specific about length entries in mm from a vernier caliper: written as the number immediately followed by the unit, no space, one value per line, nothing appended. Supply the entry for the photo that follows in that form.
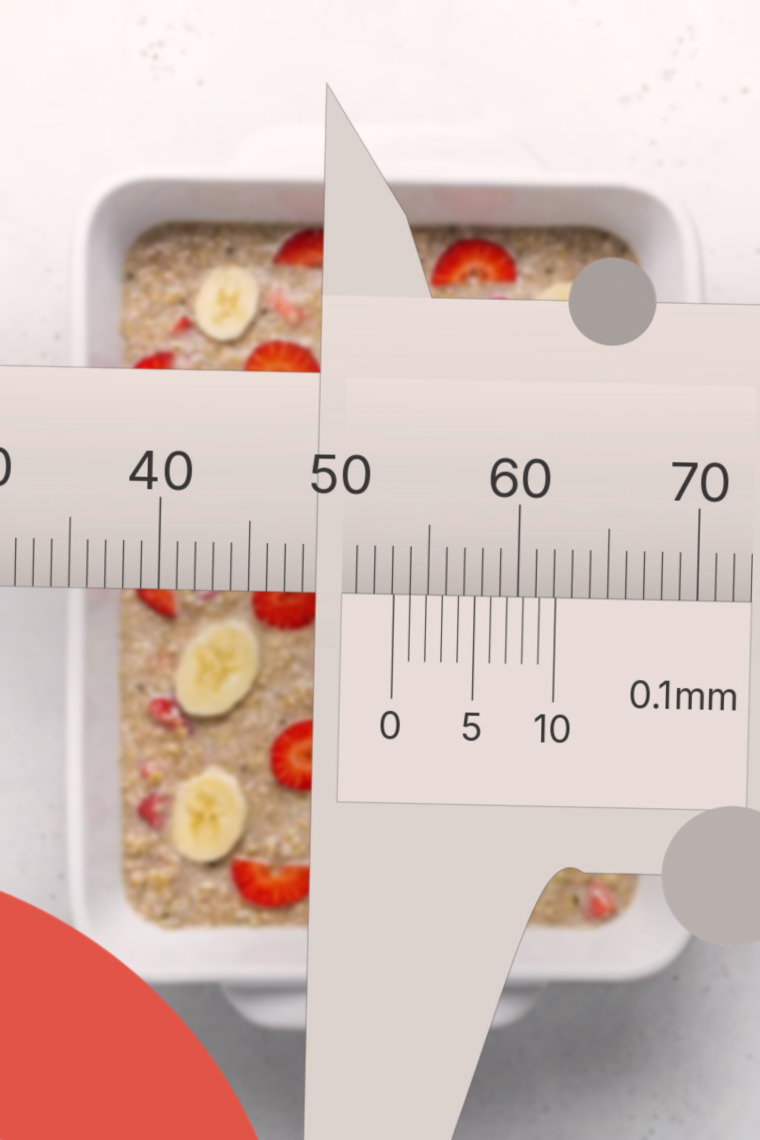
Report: 53.1mm
